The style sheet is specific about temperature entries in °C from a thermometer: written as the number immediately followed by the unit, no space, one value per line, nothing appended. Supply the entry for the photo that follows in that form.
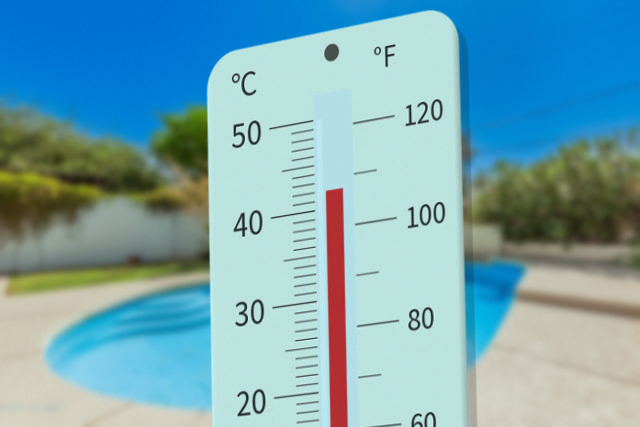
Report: 42°C
